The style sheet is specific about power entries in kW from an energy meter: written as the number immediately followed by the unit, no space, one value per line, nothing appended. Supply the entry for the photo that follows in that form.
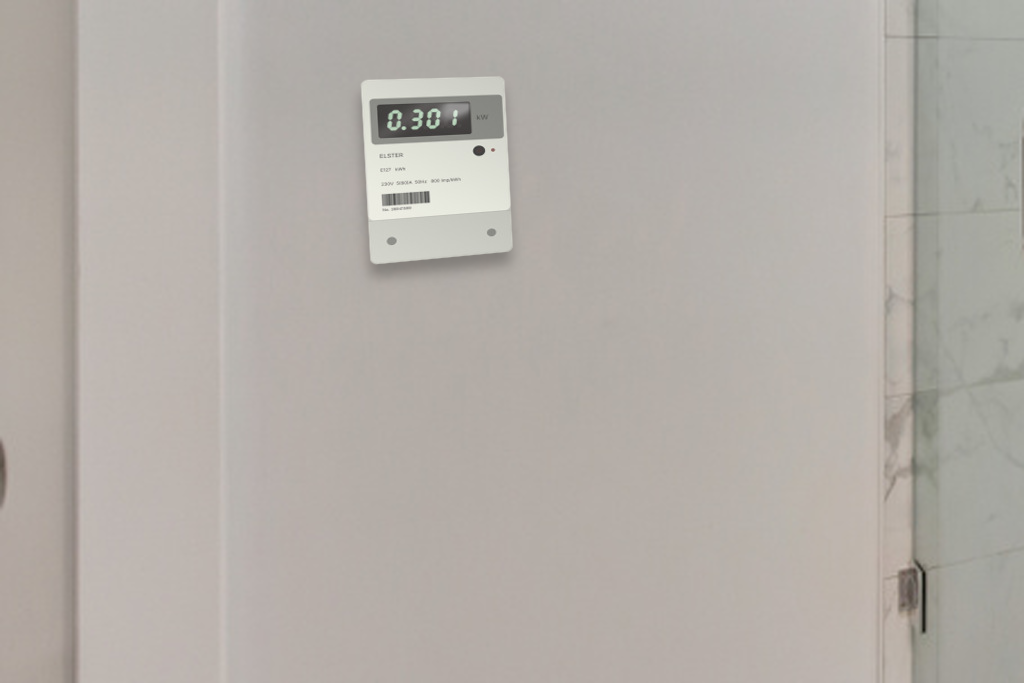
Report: 0.301kW
